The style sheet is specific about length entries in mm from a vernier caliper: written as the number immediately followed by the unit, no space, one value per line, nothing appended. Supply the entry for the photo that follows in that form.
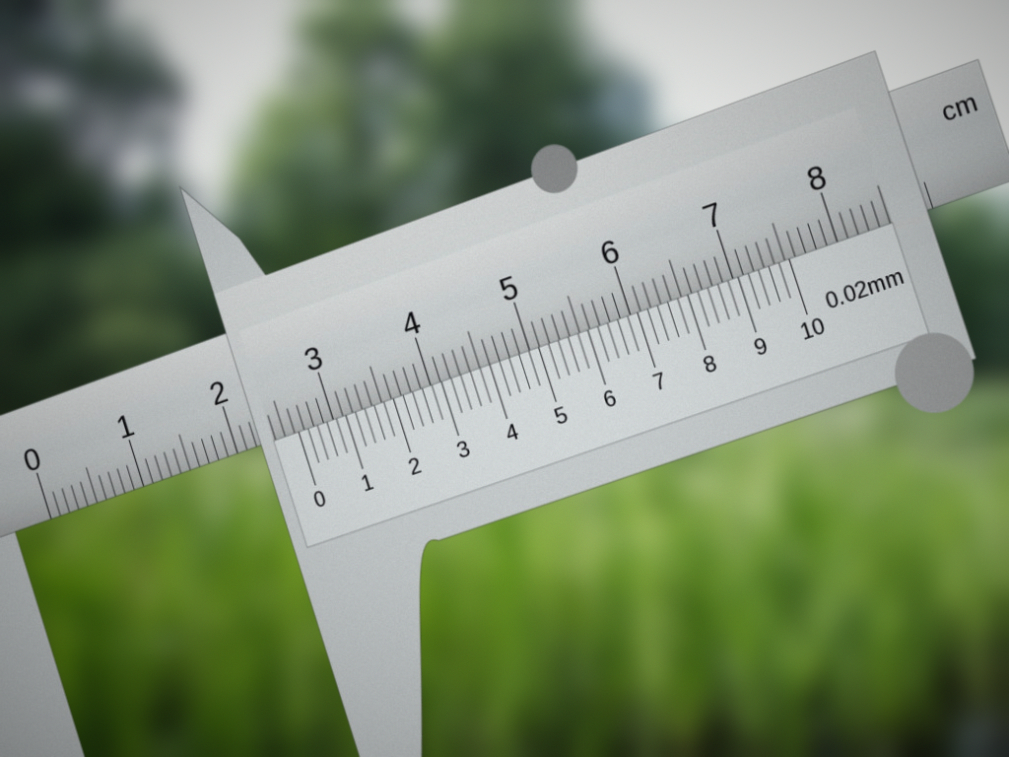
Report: 26.4mm
